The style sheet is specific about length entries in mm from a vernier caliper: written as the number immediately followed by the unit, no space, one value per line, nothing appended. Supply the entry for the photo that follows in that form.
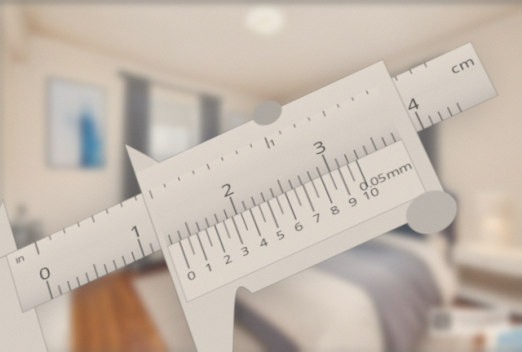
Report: 13.8mm
